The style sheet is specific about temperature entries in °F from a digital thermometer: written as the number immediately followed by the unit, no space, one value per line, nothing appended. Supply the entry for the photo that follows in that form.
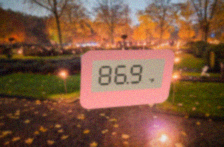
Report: 86.9°F
